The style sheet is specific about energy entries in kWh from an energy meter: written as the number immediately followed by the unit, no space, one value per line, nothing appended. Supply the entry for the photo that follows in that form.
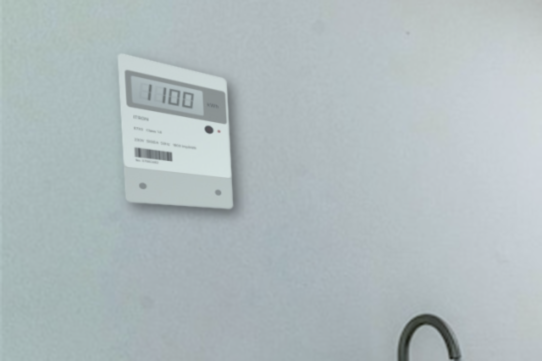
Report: 1100kWh
